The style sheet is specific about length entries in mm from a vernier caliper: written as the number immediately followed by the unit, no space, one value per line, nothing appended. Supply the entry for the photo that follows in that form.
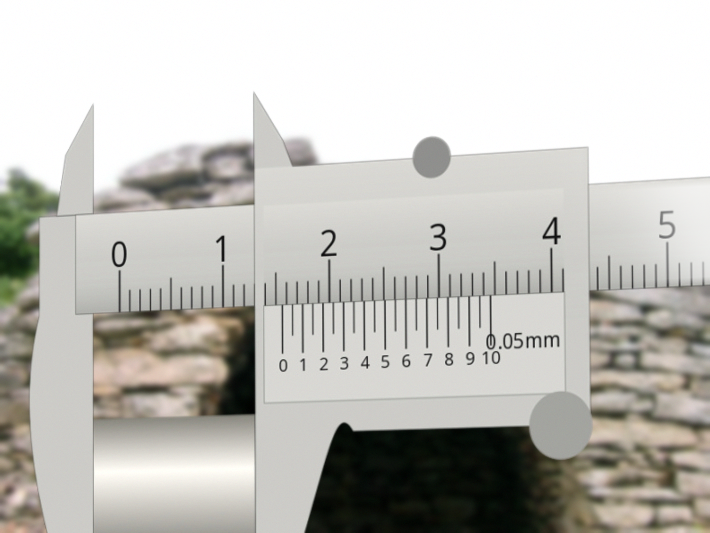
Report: 15.6mm
